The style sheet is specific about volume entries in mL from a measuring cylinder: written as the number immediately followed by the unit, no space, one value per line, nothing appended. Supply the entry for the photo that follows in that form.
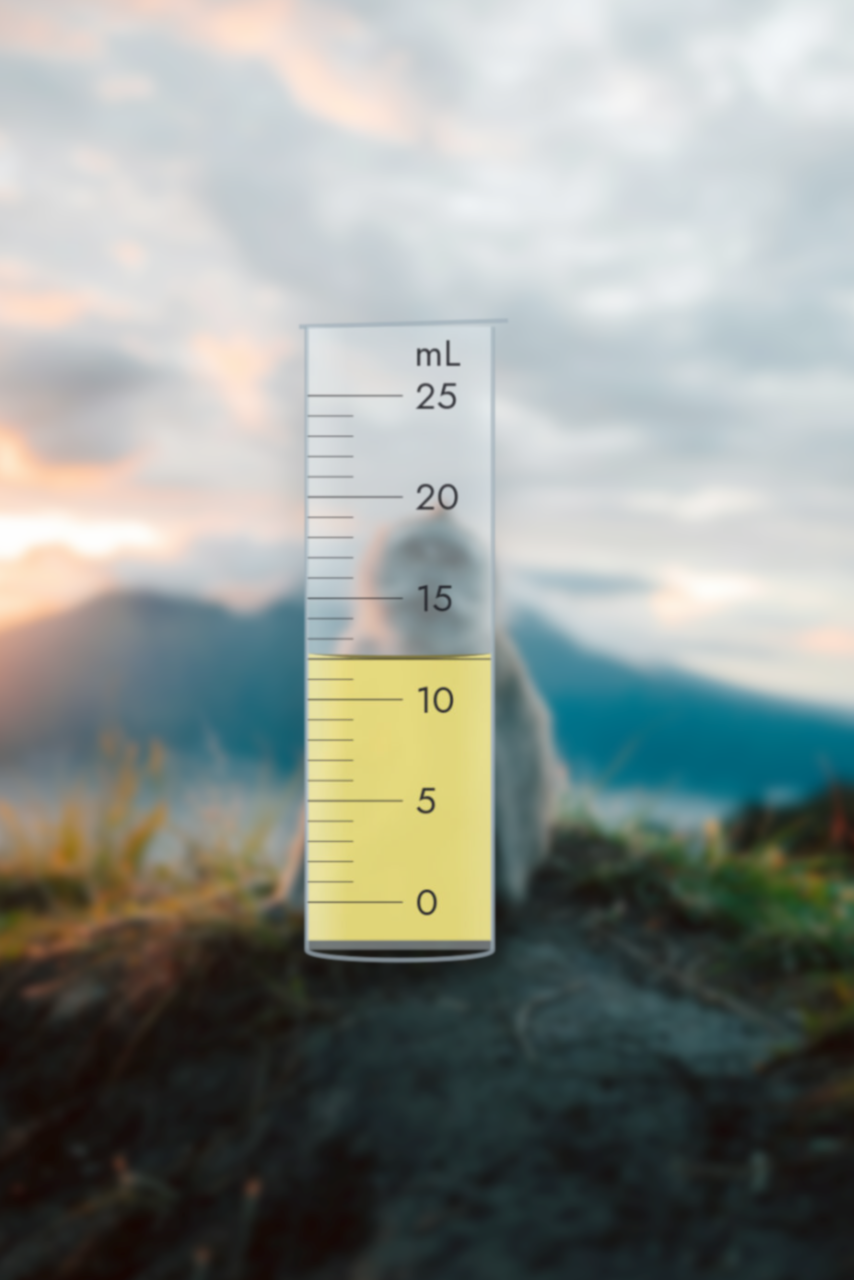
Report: 12mL
